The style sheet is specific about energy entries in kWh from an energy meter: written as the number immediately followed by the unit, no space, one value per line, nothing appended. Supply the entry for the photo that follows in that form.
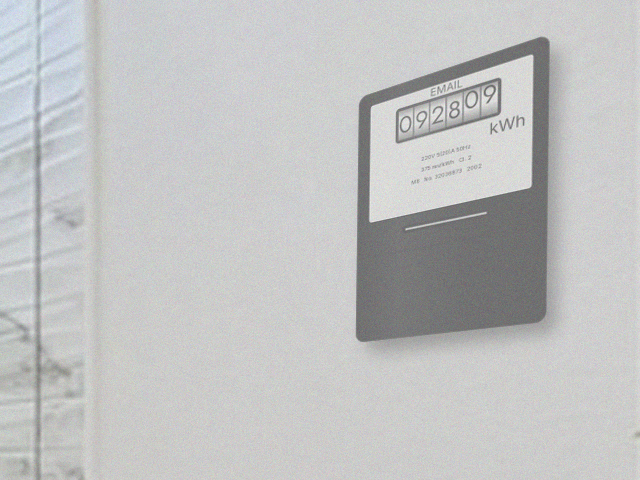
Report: 92809kWh
